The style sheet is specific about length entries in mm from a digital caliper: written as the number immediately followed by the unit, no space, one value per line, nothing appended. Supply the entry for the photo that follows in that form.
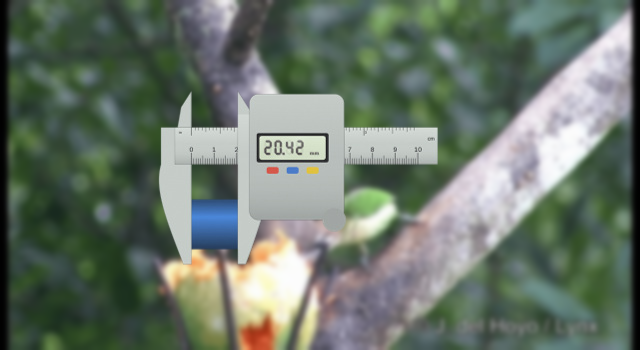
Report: 20.42mm
